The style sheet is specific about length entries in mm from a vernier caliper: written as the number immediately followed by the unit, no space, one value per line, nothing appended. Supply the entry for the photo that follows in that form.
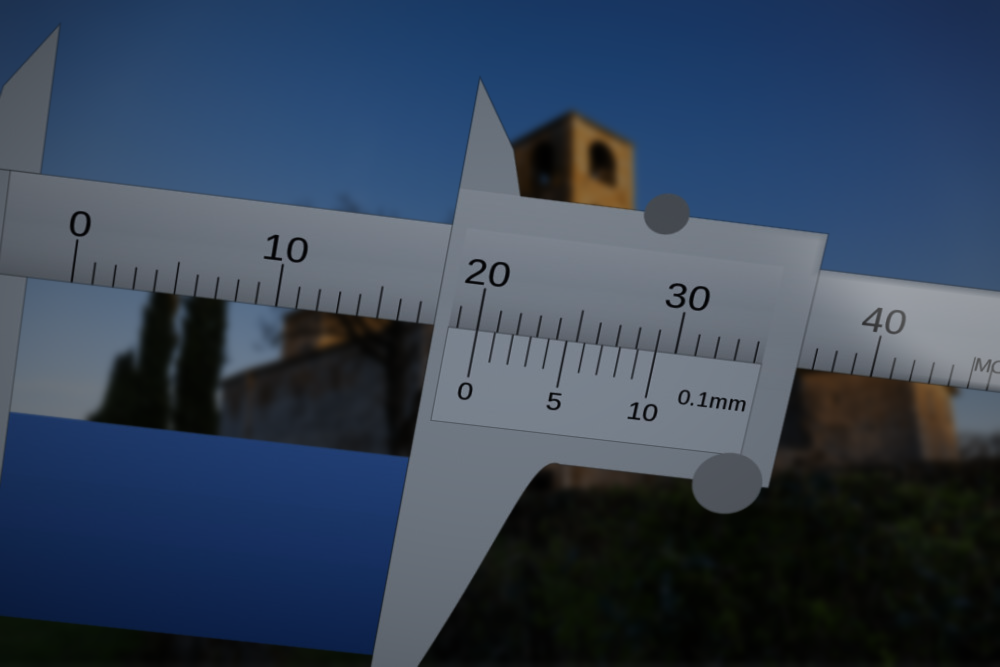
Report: 20.0mm
